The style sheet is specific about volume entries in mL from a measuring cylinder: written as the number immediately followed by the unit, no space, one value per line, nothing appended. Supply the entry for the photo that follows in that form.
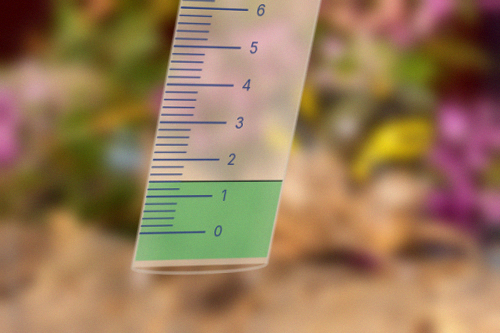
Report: 1.4mL
